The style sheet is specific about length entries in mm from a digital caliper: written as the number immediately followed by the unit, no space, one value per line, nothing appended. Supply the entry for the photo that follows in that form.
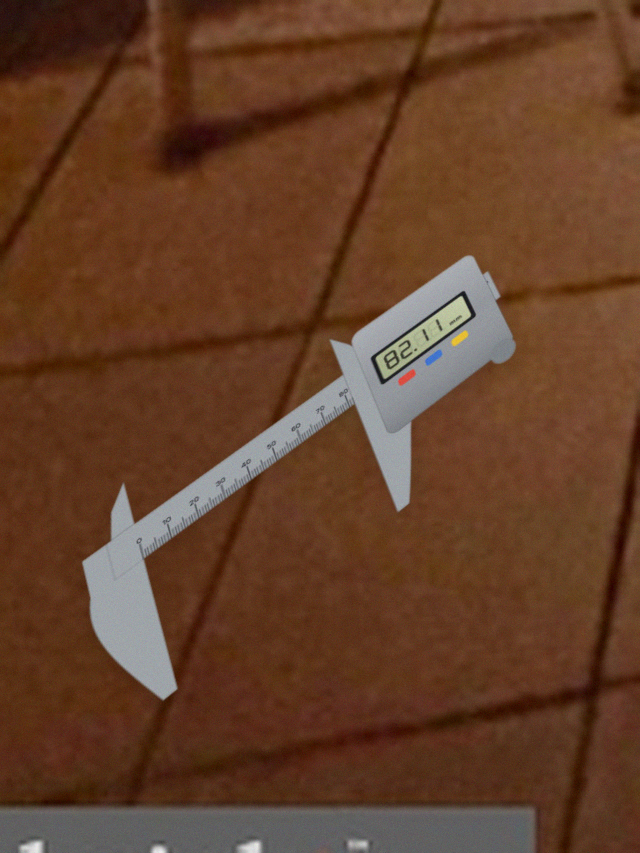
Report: 82.11mm
